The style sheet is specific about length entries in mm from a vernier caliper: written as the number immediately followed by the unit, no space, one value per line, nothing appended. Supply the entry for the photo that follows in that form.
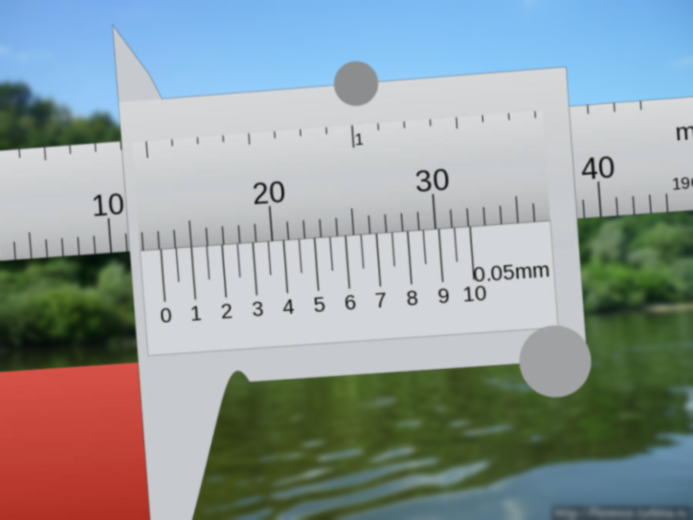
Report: 13.1mm
